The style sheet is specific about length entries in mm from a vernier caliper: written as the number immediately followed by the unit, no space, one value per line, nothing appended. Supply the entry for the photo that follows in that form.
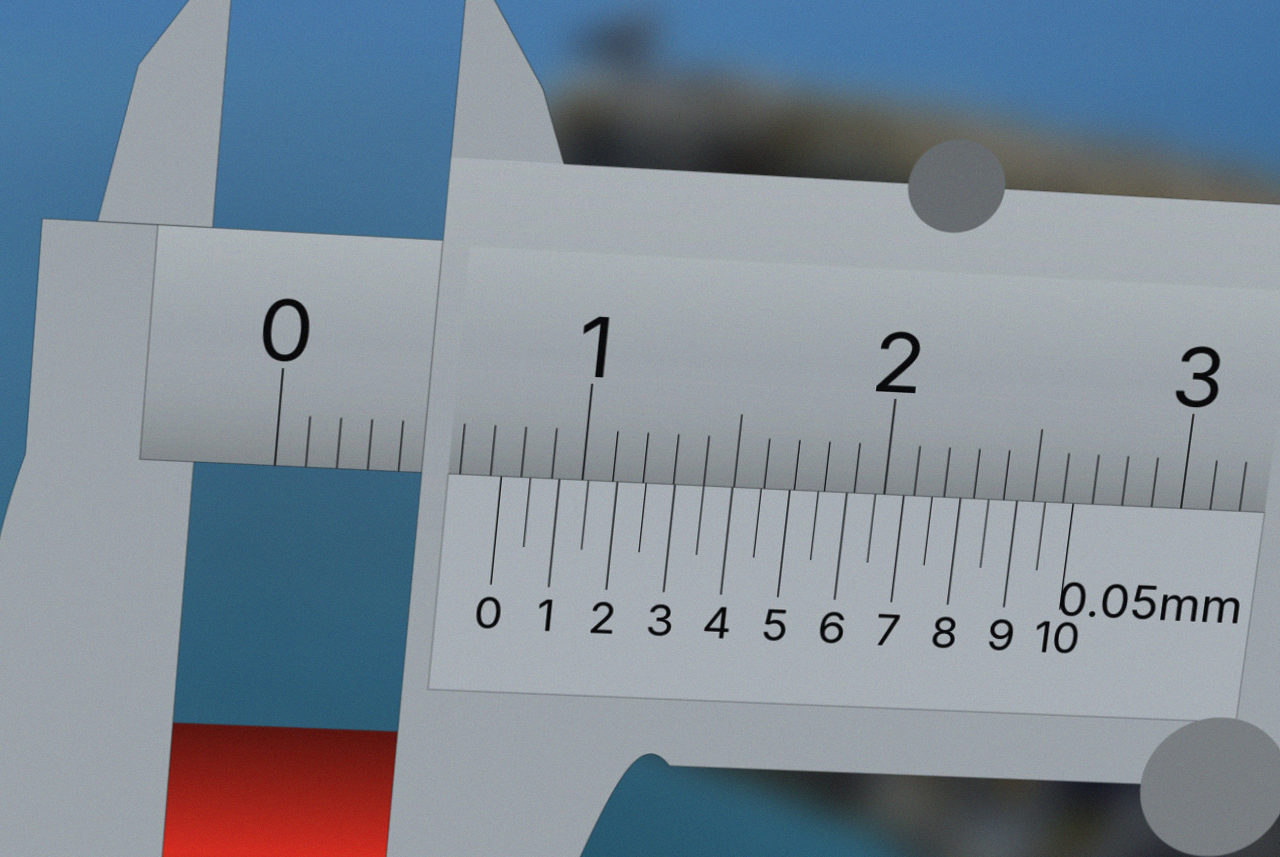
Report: 7.35mm
